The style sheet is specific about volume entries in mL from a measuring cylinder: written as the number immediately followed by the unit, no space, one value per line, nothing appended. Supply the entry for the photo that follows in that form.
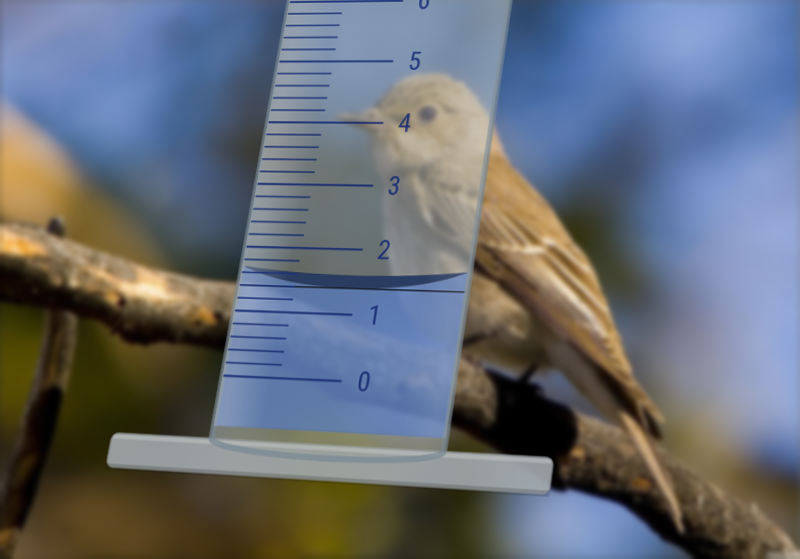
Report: 1.4mL
